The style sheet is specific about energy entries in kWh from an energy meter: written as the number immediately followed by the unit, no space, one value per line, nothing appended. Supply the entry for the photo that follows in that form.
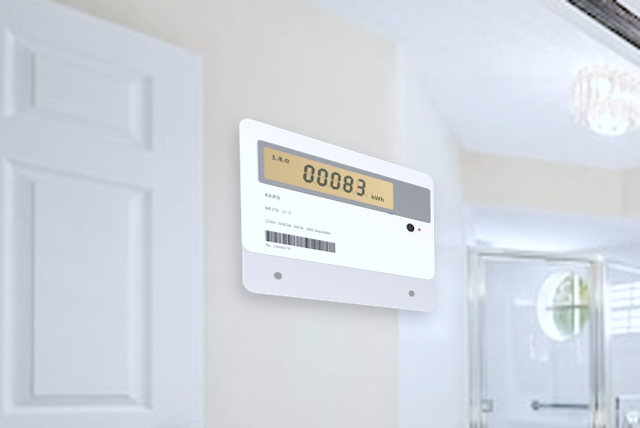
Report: 83kWh
